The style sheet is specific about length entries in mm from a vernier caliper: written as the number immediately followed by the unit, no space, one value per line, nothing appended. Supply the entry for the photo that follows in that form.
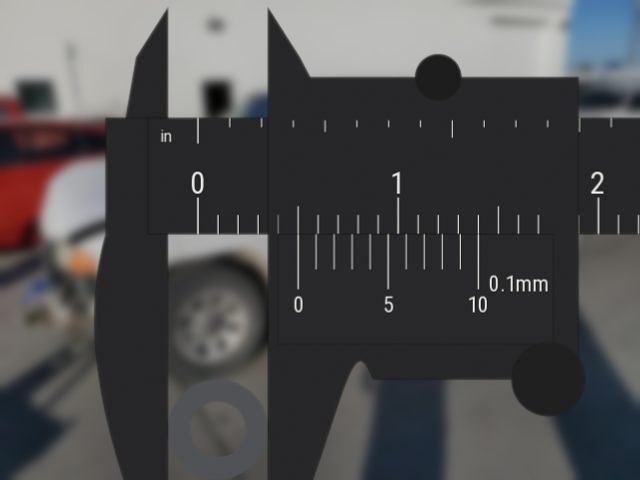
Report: 5.0mm
